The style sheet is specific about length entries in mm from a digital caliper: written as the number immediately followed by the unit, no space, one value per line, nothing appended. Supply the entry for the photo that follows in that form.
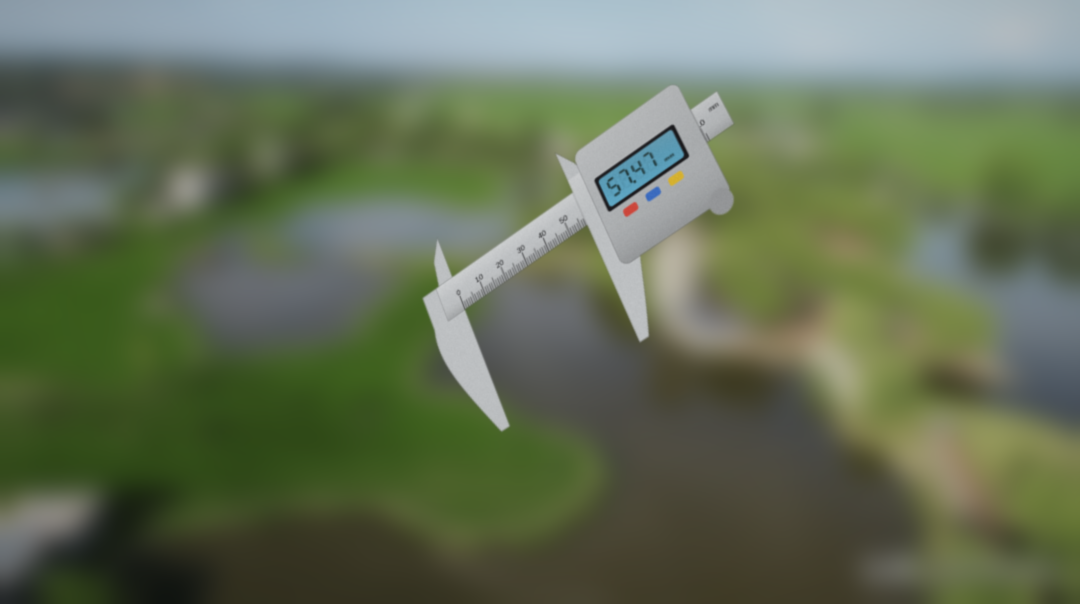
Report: 57.47mm
